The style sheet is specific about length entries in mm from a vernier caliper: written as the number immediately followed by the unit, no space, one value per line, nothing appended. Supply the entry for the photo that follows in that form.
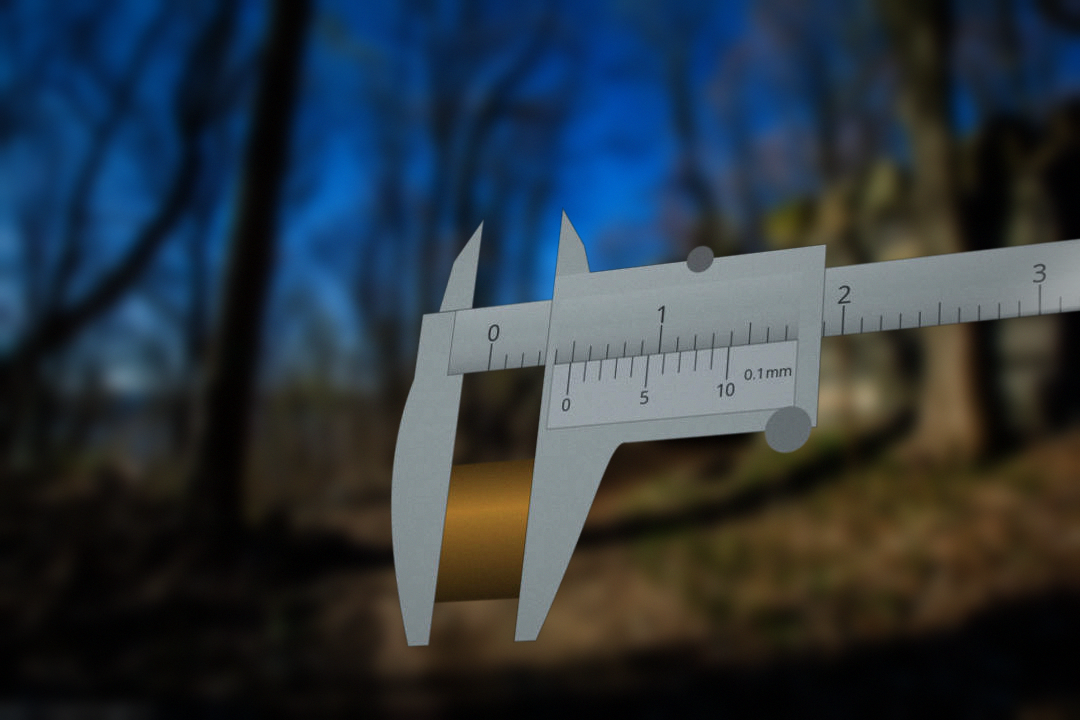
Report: 4.9mm
